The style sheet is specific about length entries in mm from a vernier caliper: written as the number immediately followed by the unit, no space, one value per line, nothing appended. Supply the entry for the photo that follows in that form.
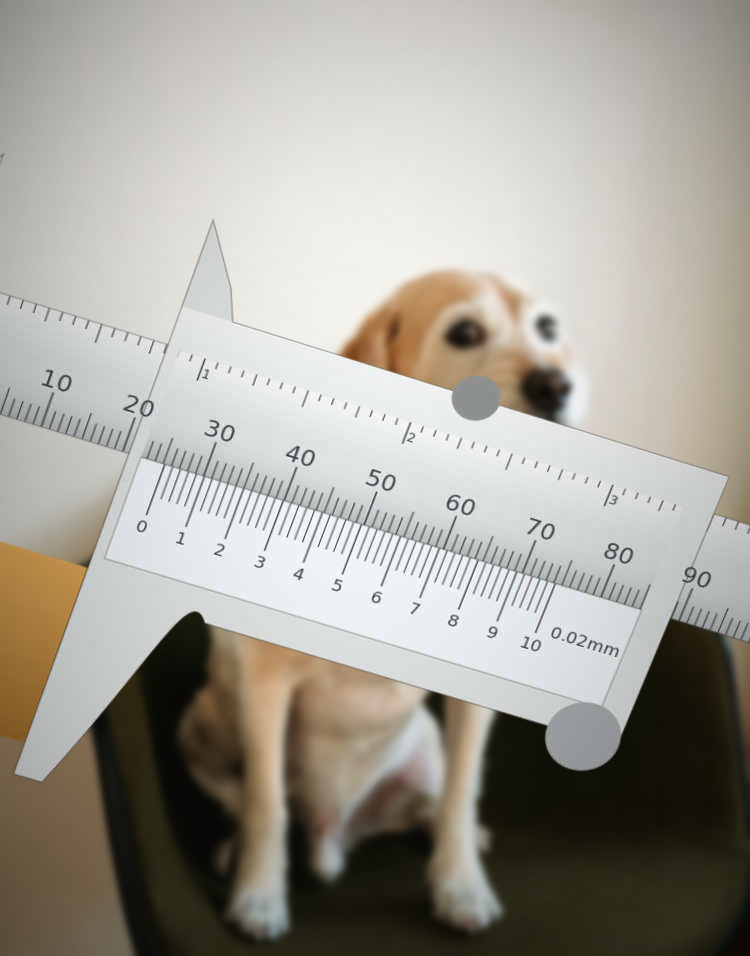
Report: 25.2mm
